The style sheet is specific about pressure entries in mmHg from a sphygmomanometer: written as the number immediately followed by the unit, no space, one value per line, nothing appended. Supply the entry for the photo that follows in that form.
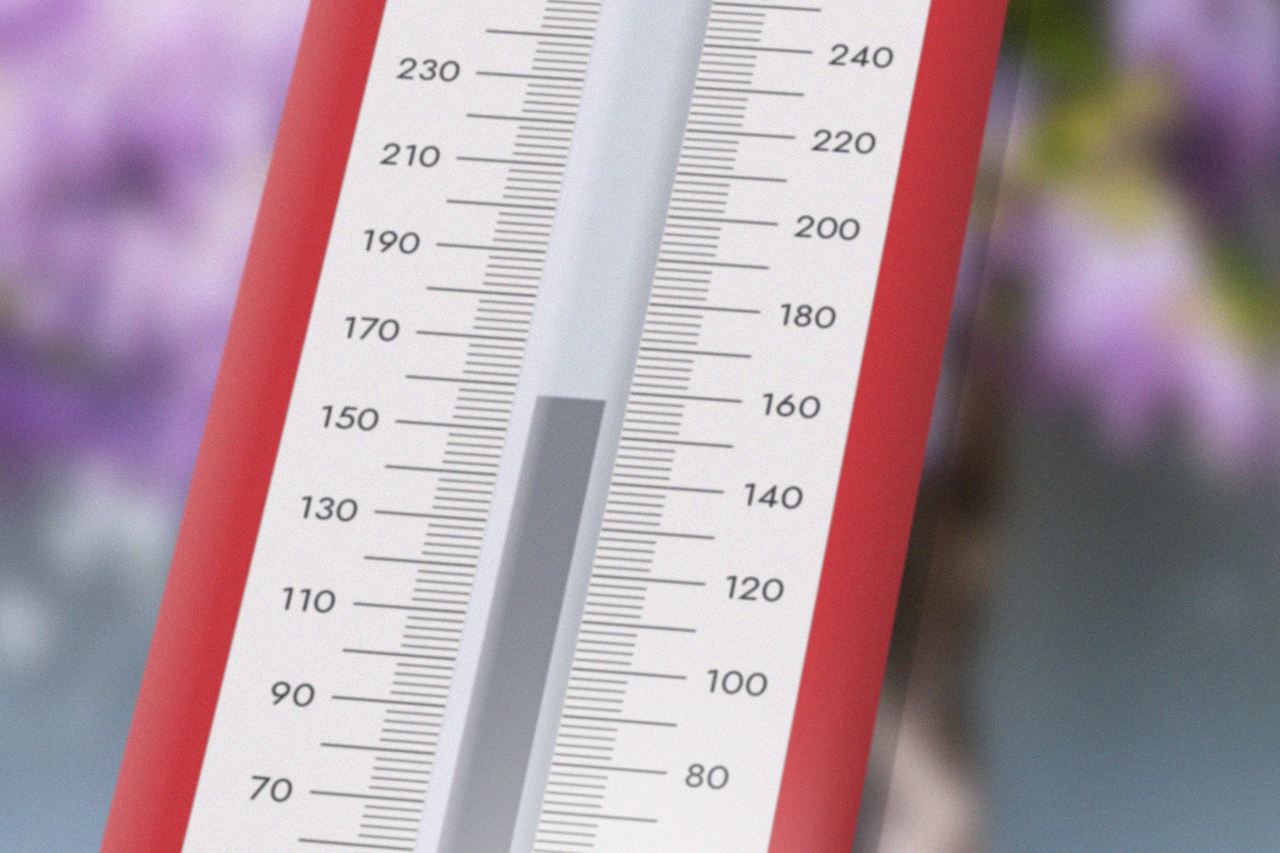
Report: 158mmHg
